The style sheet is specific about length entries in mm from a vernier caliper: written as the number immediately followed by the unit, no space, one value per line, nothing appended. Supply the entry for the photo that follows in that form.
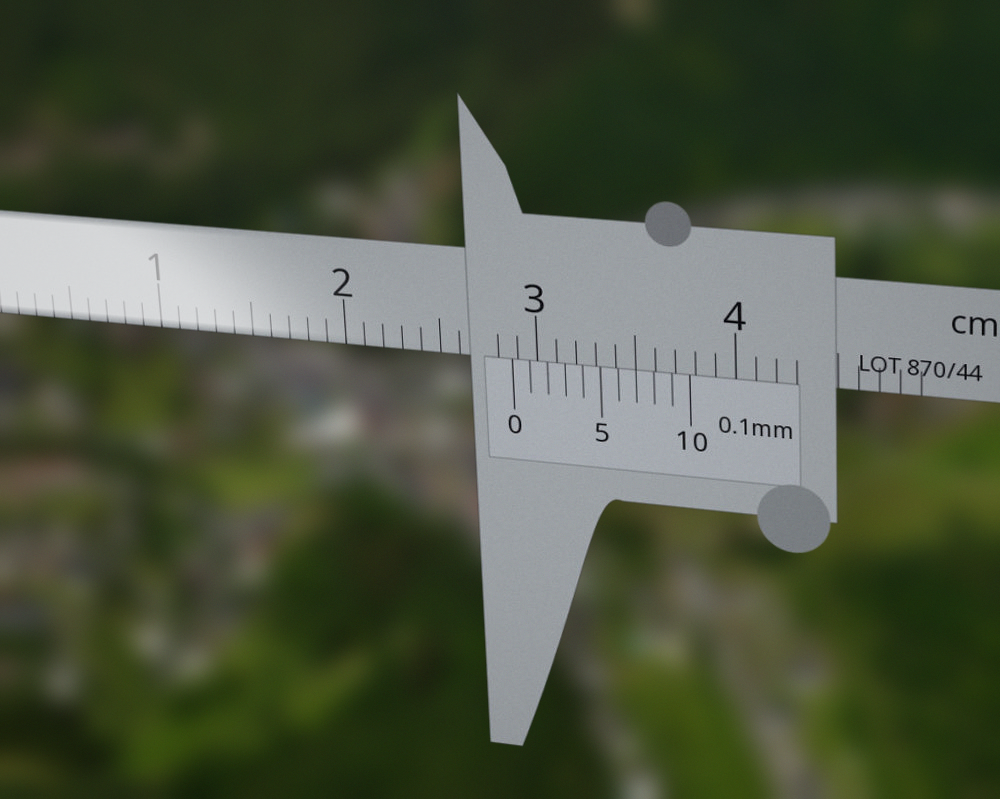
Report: 28.7mm
